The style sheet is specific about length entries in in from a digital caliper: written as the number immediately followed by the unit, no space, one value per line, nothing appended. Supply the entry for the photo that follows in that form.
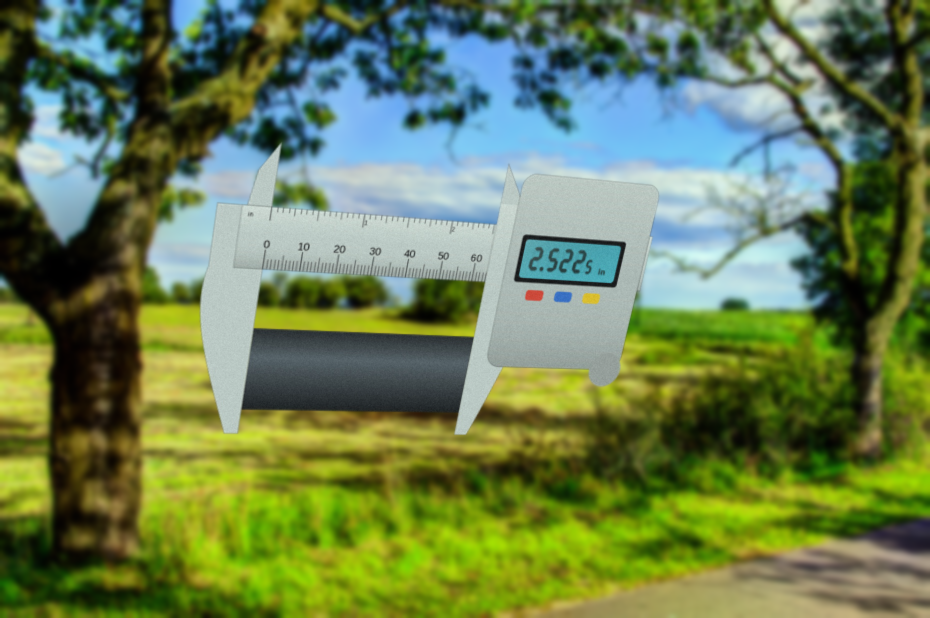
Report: 2.5225in
